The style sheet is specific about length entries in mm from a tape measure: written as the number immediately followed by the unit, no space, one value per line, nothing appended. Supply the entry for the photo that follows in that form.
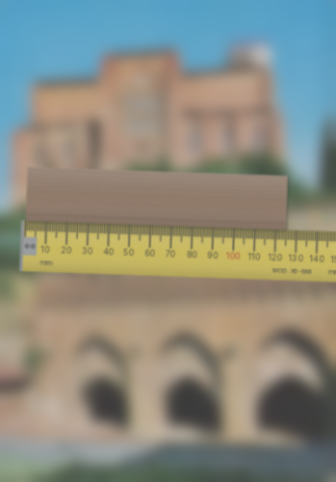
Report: 125mm
